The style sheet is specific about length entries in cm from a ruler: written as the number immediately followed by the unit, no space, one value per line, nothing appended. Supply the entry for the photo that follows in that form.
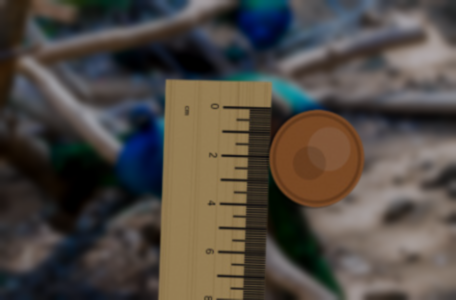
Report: 4cm
